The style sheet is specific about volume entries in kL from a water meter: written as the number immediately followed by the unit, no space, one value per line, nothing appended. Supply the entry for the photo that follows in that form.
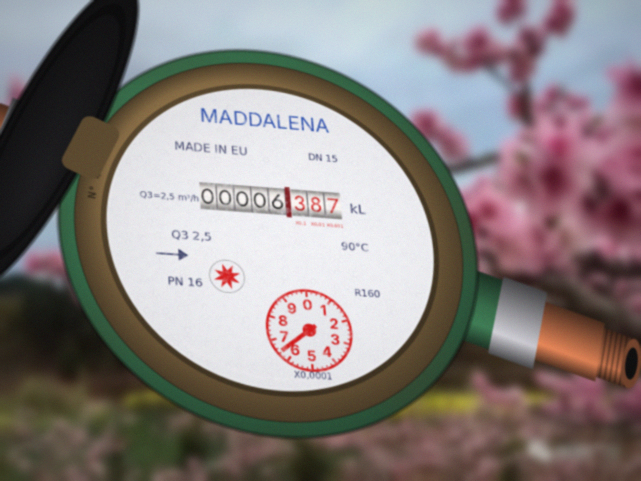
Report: 6.3876kL
